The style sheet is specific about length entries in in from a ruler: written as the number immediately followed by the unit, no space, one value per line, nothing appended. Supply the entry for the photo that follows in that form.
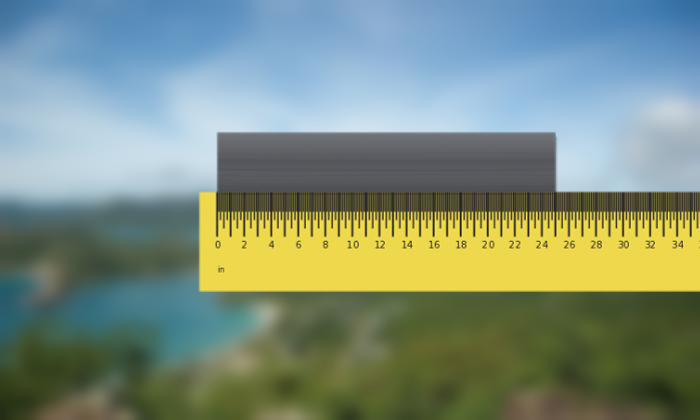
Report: 25in
